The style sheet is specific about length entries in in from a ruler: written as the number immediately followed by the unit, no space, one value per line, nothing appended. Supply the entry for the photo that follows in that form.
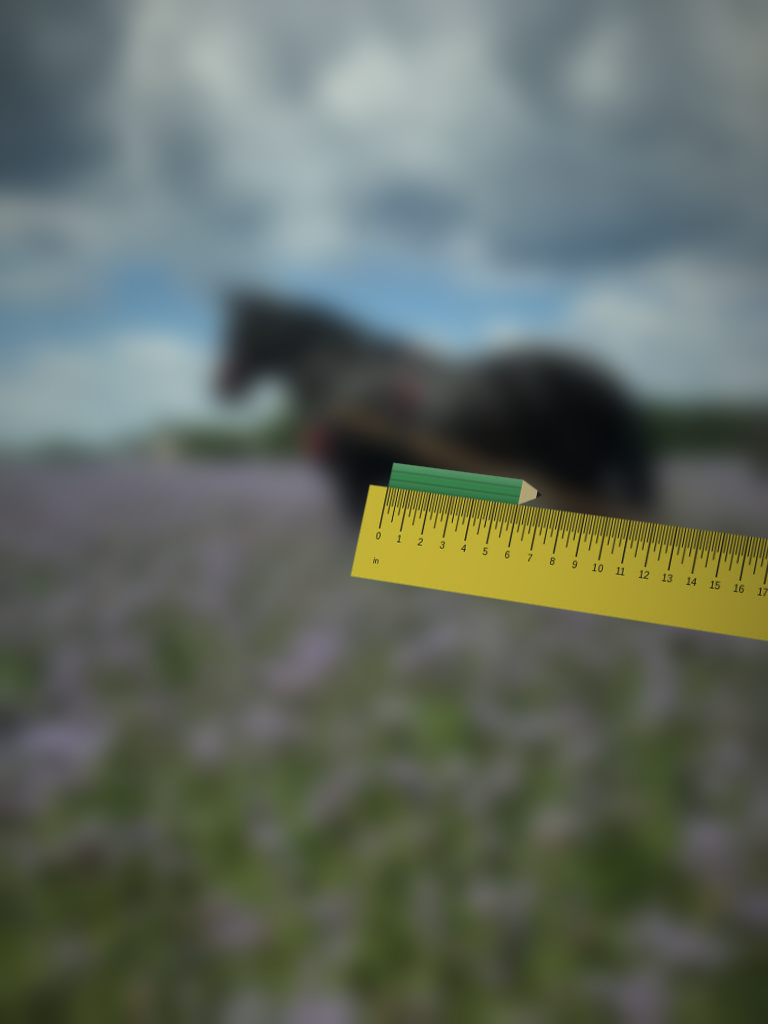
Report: 7in
